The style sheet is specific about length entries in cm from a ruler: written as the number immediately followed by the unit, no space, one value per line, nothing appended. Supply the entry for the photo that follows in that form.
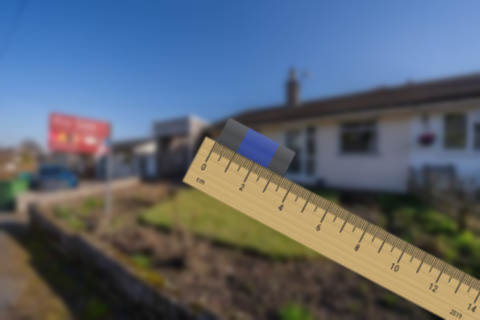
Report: 3.5cm
